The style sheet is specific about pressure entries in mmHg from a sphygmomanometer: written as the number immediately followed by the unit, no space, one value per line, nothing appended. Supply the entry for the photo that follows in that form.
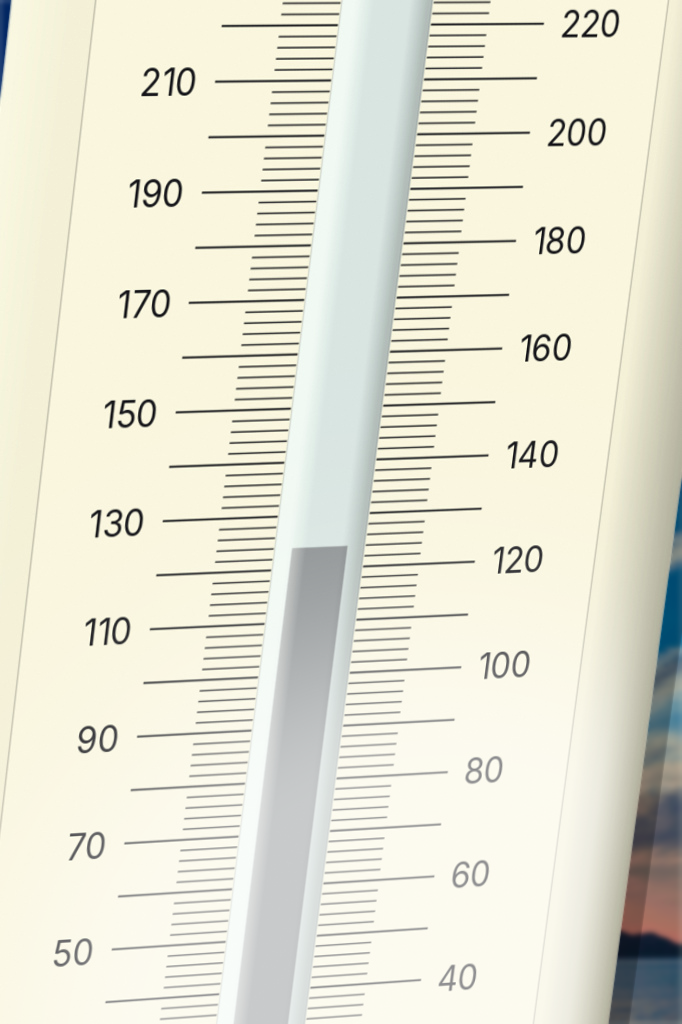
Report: 124mmHg
